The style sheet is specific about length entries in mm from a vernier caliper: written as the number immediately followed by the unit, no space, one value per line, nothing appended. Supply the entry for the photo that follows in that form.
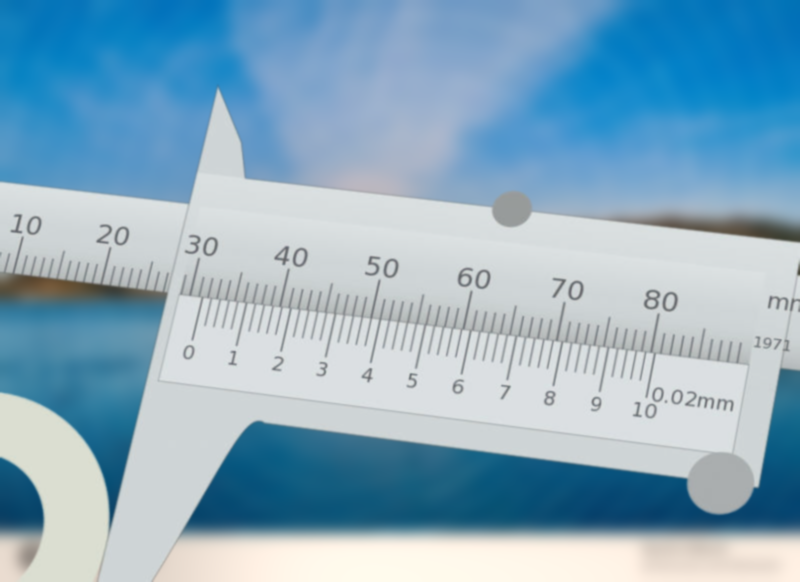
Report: 31.4mm
